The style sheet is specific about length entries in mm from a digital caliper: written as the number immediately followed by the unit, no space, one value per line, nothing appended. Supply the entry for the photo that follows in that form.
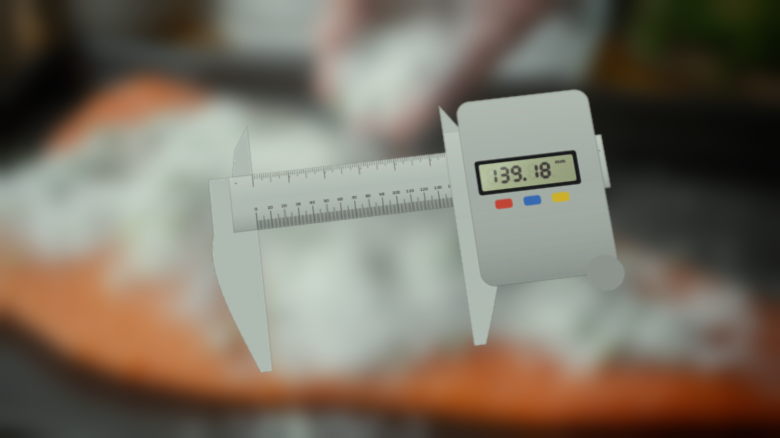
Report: 139.18mm
